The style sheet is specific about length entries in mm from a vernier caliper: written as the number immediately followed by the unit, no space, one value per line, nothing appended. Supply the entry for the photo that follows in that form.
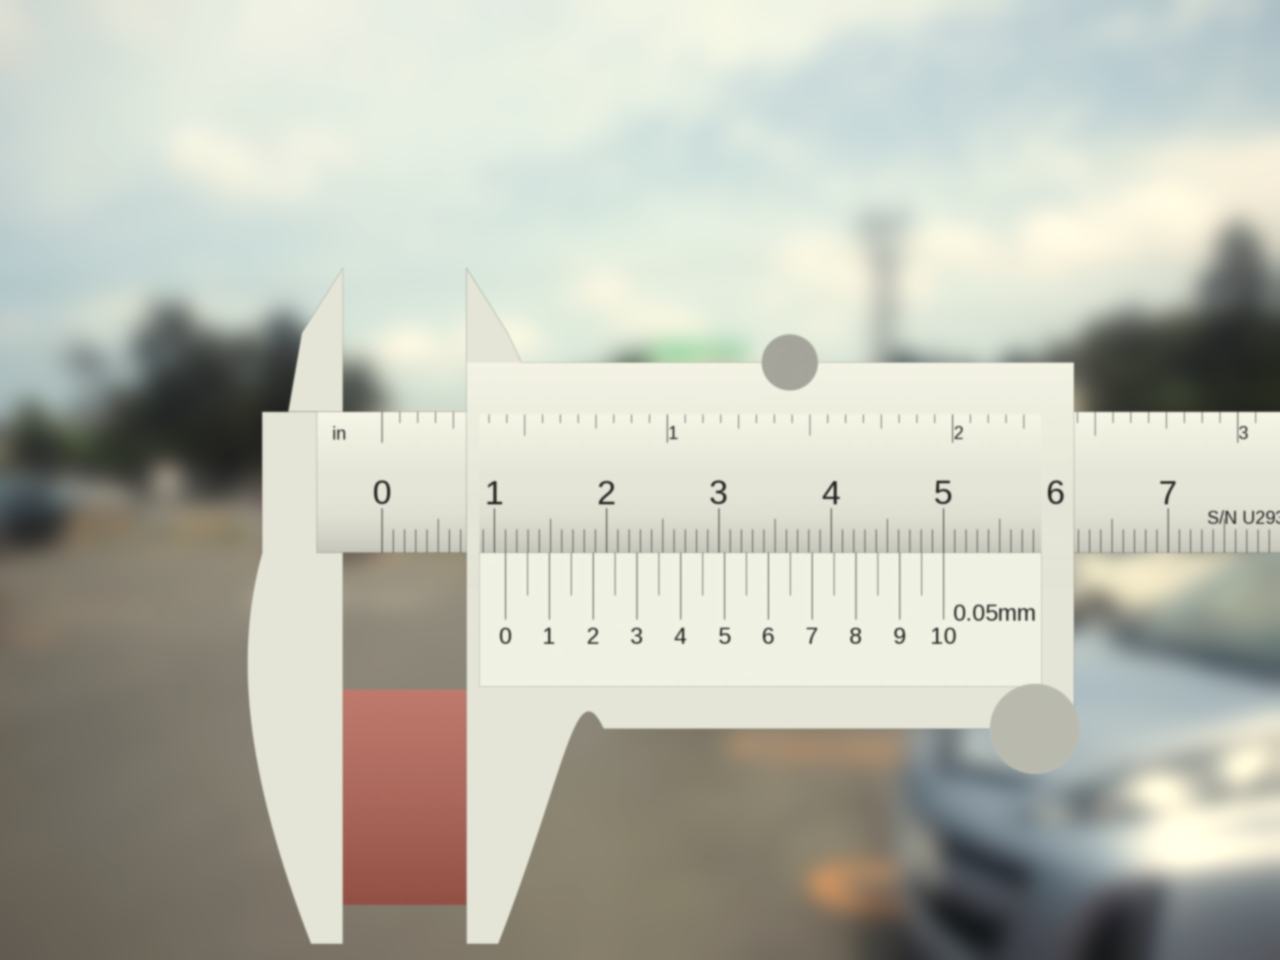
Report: 11.0mm
